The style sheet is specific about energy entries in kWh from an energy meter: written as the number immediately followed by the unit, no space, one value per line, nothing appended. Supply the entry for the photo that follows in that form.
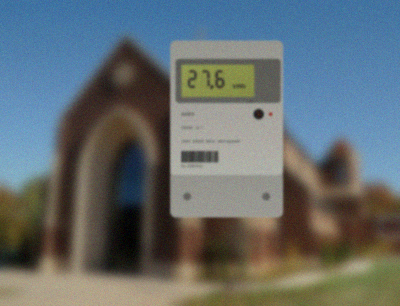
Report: 27.6kWh
